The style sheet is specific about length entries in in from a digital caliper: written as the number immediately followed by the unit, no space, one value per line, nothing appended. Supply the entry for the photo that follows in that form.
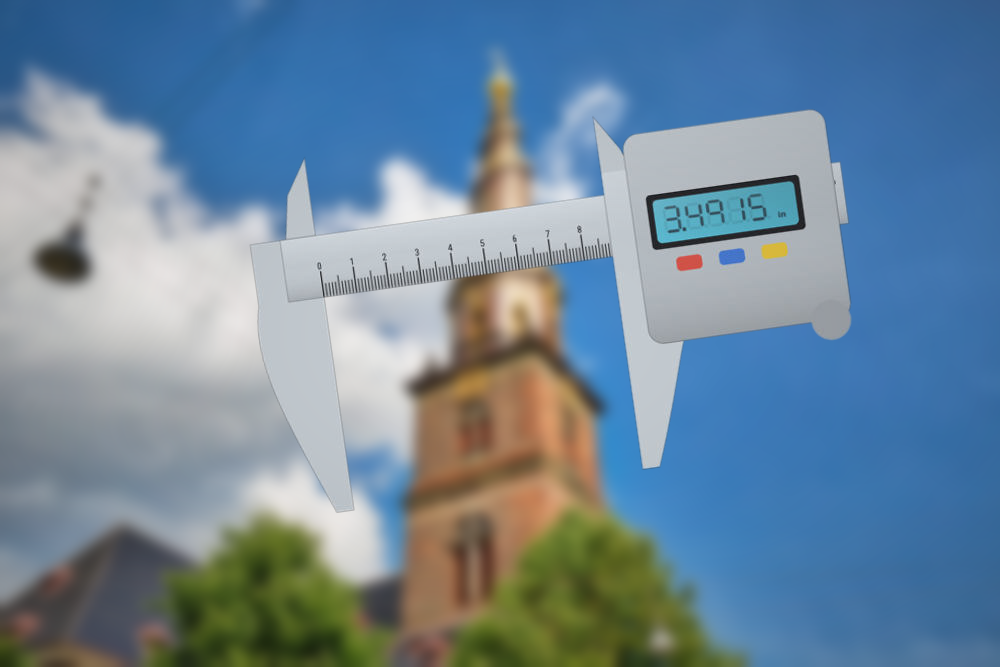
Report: 3.4915in
